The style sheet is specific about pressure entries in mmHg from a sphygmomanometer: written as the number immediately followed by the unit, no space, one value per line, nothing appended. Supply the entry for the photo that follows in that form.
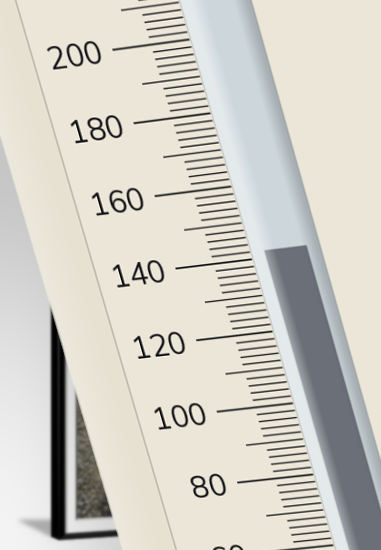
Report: 142mmHg
